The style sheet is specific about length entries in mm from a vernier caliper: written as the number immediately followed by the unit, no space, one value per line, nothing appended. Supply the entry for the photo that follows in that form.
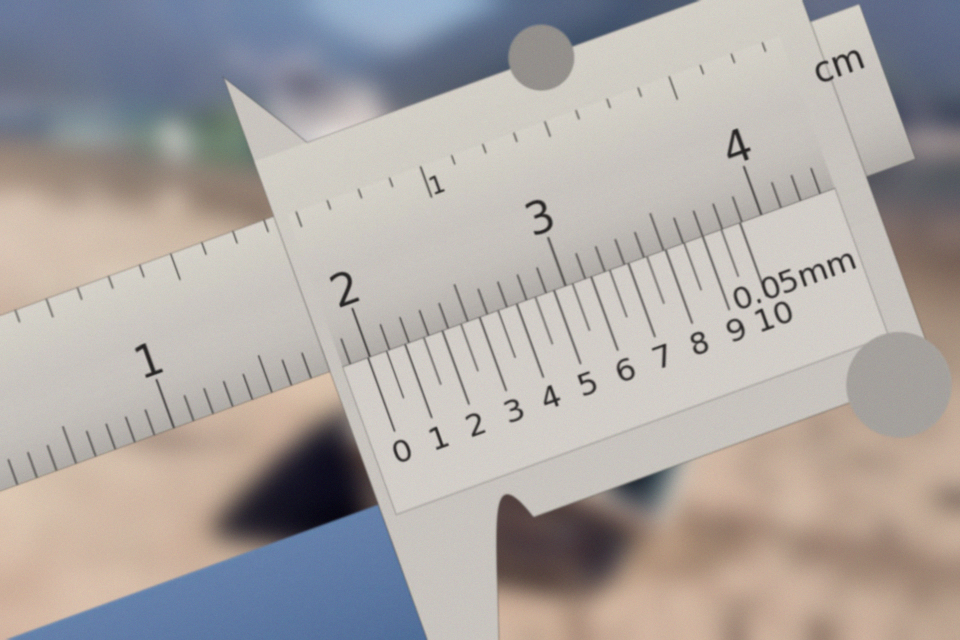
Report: 19.9mm
